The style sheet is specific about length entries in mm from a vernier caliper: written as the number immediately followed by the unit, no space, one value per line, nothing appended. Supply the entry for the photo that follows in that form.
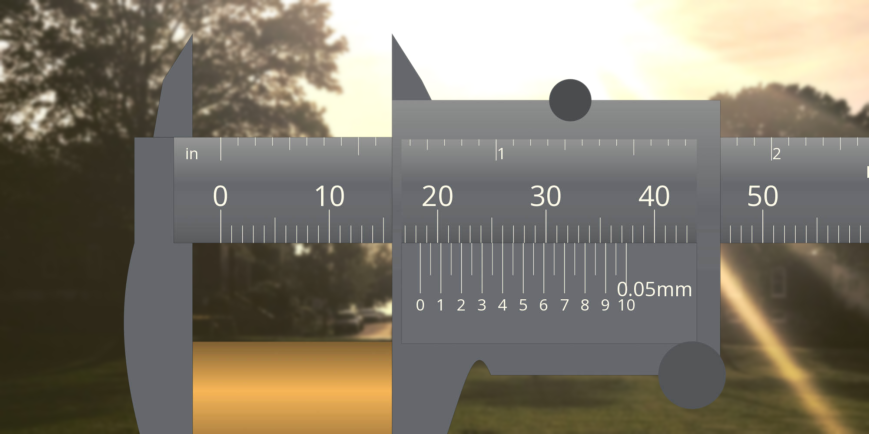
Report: 18.4mm
